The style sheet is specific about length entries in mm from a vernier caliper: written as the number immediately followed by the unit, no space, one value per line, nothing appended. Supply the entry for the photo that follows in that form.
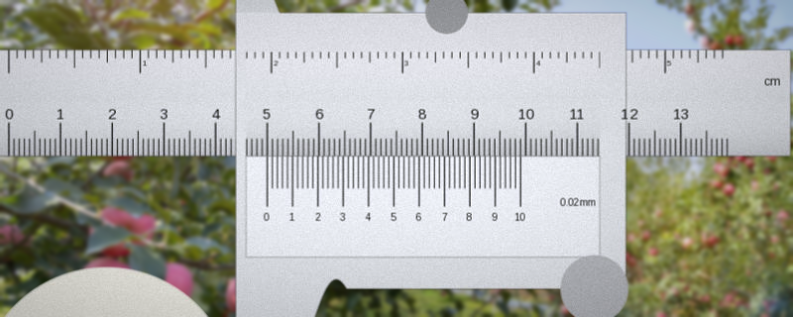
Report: 50.0mm
